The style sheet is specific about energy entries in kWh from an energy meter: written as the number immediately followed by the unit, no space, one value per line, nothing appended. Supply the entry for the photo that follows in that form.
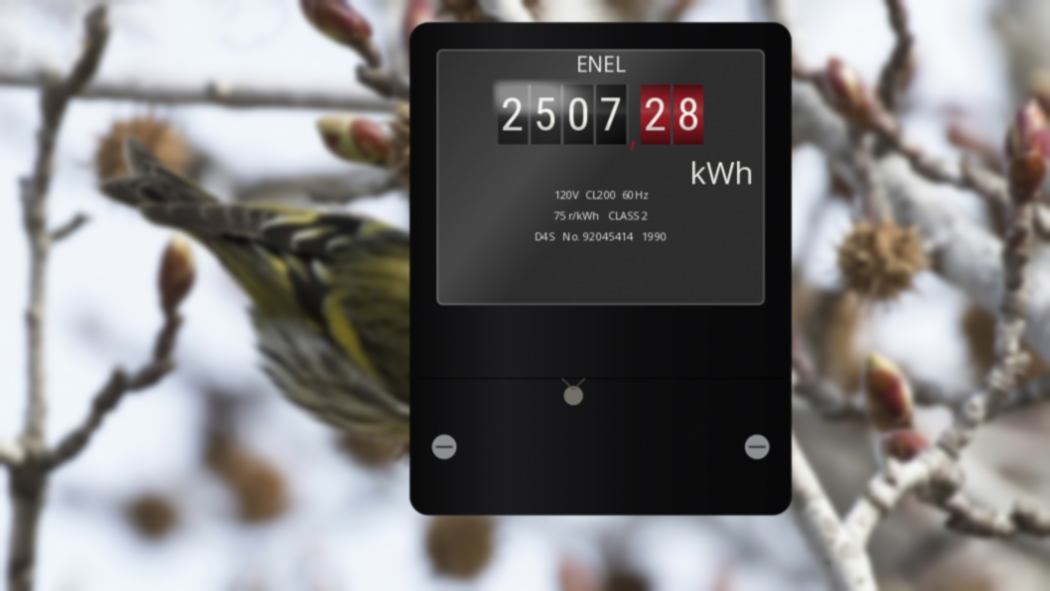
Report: 2507.28kWh
